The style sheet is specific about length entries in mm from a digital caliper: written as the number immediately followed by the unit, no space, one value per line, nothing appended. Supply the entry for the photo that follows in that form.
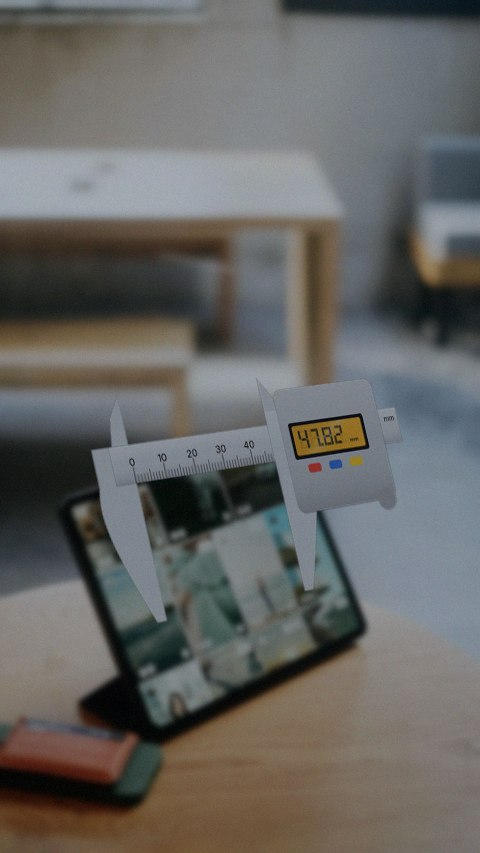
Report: 47.82mm
